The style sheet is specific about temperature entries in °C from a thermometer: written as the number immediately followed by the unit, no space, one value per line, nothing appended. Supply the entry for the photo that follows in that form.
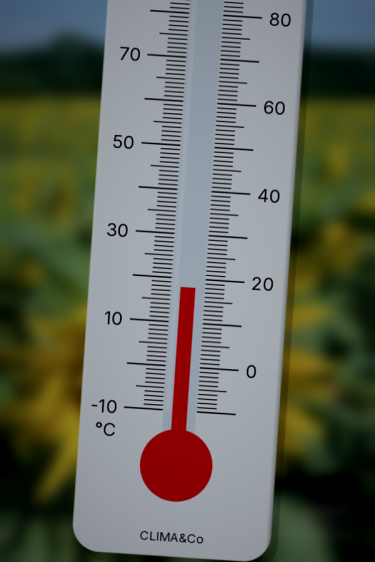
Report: 18°C
